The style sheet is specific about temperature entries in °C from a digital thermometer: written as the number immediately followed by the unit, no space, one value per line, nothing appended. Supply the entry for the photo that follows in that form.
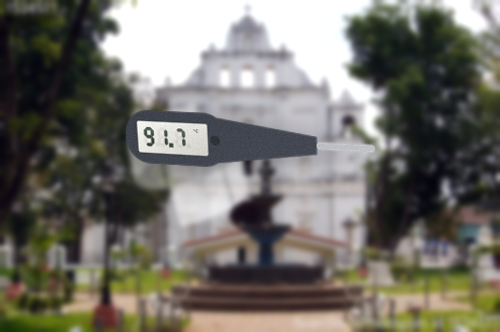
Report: 91.7°C
